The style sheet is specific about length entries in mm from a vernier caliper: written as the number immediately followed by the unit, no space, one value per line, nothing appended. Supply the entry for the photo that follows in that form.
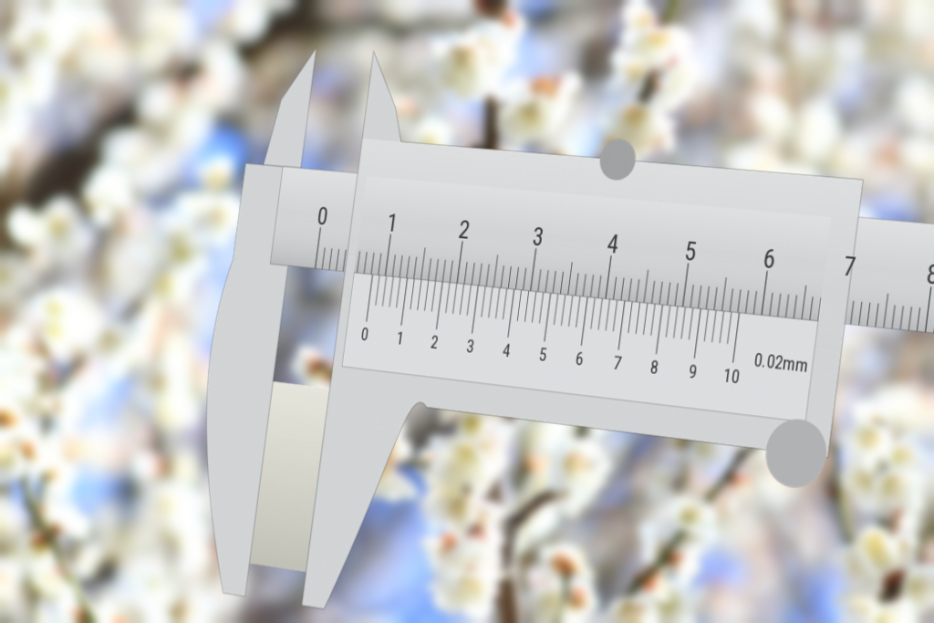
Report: 8.2mm
